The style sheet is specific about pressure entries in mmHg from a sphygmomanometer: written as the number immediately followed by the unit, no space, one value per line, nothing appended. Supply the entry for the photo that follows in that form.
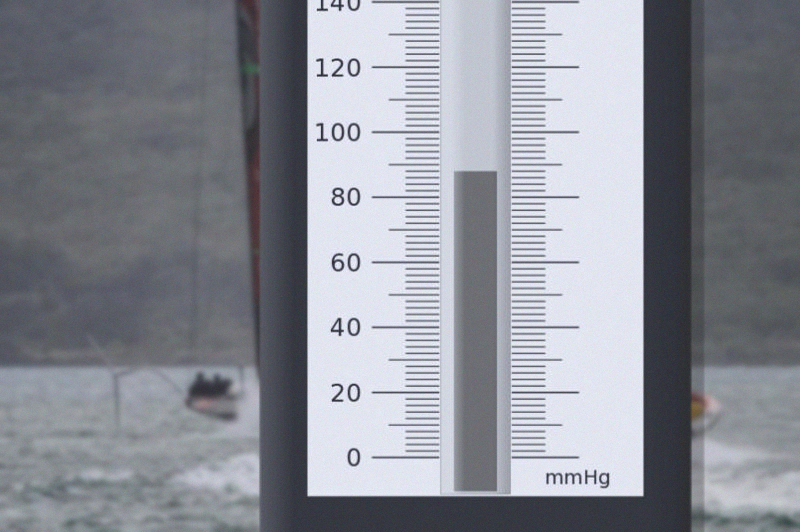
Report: 88mmHg
